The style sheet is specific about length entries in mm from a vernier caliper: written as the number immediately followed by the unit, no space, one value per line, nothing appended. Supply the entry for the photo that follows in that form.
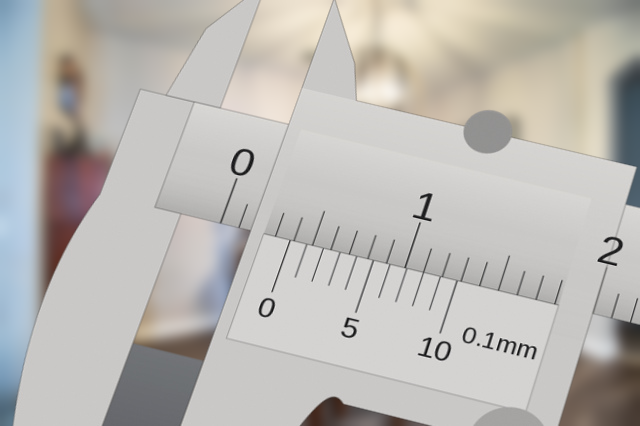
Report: 3.8mm
